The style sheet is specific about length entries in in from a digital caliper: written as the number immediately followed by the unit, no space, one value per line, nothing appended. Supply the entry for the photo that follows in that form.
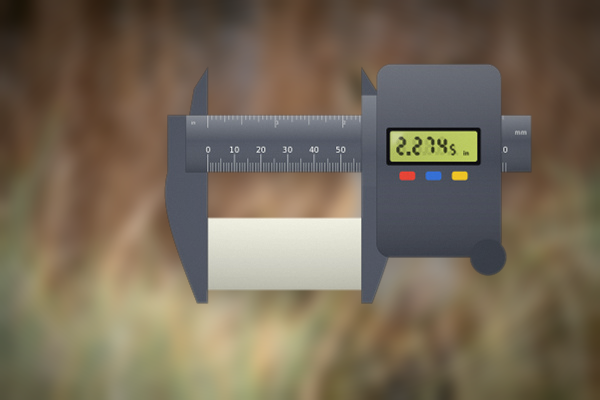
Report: 2.2745in
